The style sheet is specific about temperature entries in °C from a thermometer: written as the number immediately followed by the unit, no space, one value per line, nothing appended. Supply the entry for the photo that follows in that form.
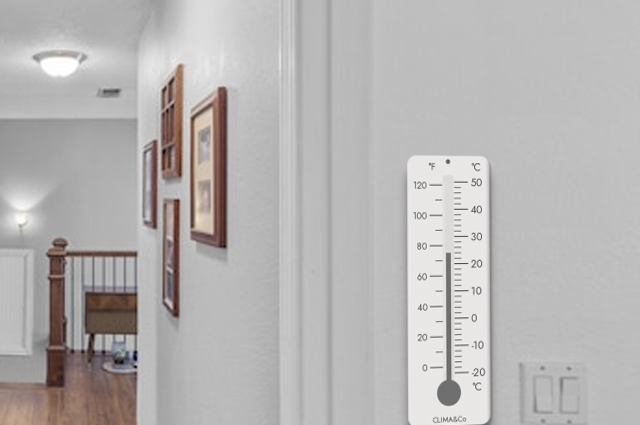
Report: 24°C
